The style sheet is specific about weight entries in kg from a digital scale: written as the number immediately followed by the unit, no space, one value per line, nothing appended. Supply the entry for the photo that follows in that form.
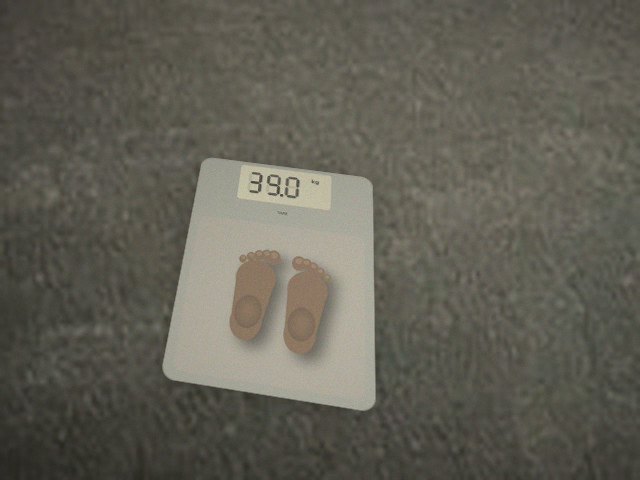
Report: 39.0kg
